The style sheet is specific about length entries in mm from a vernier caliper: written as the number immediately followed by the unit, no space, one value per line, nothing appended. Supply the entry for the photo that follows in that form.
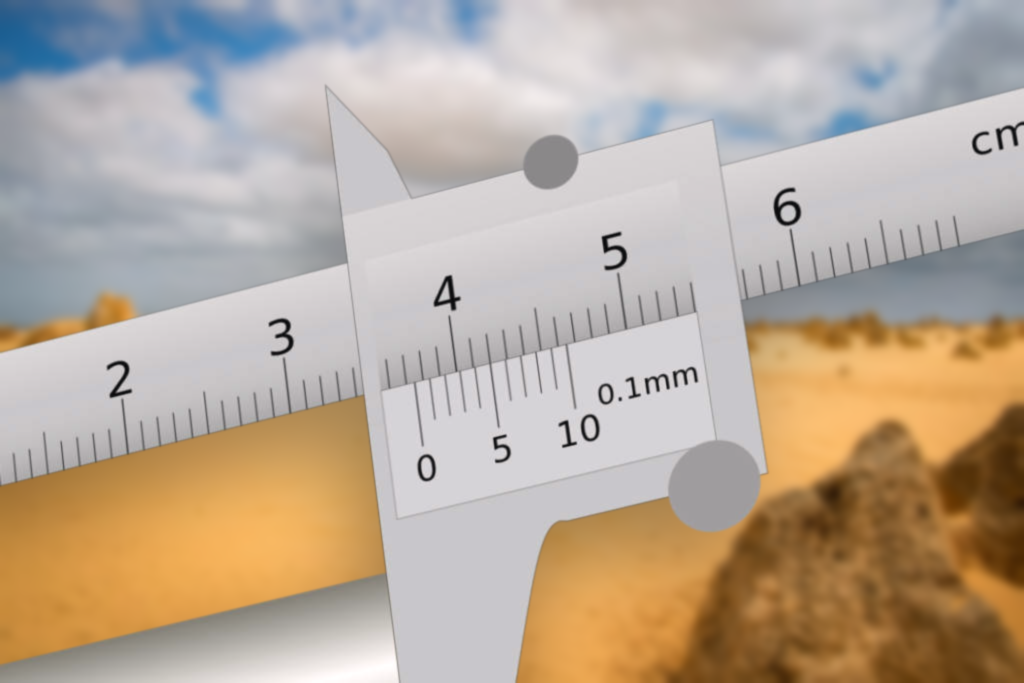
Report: 37.5mm
